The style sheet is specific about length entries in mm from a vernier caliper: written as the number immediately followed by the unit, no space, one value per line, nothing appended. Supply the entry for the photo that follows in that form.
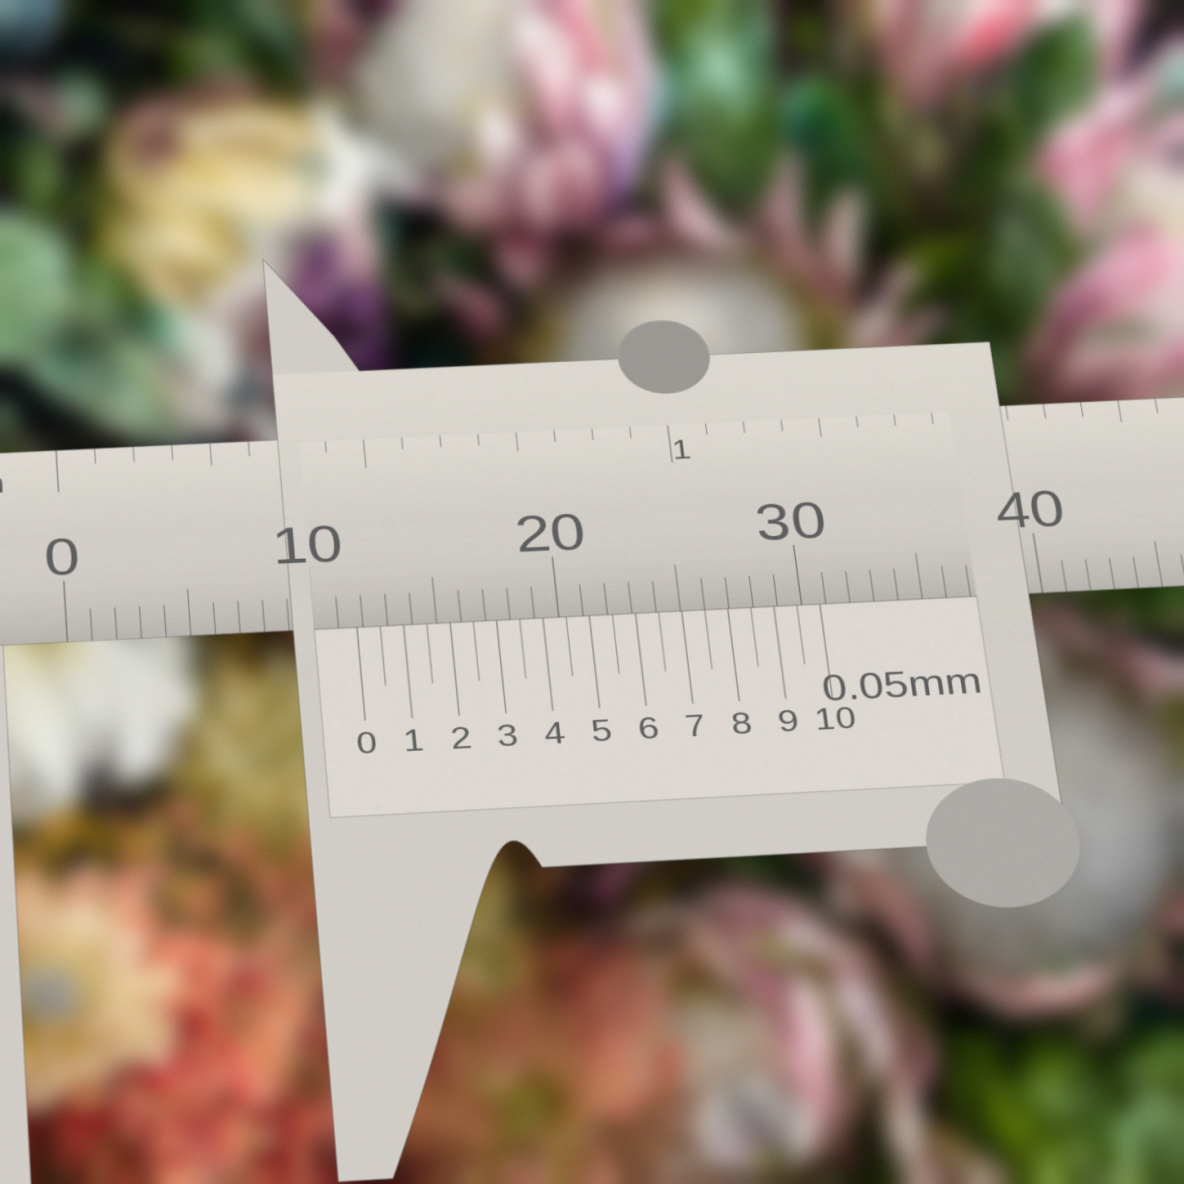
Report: 11.75mm
